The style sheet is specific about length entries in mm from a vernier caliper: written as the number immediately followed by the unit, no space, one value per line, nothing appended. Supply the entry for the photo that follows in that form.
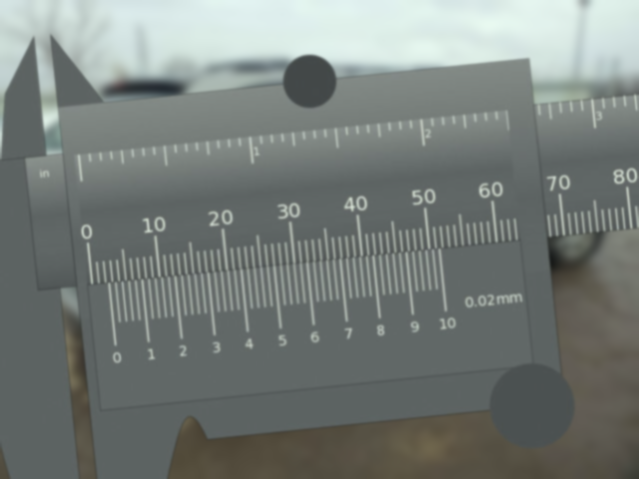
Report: 2.5mm
